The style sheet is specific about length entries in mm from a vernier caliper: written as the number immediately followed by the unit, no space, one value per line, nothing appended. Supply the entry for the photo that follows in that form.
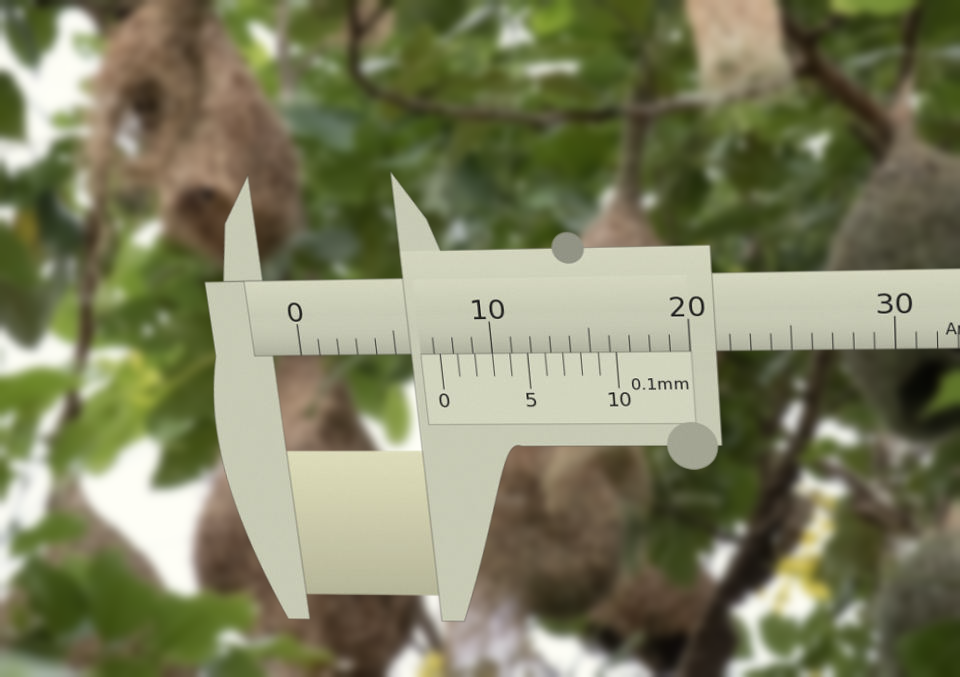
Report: 7.3mm
